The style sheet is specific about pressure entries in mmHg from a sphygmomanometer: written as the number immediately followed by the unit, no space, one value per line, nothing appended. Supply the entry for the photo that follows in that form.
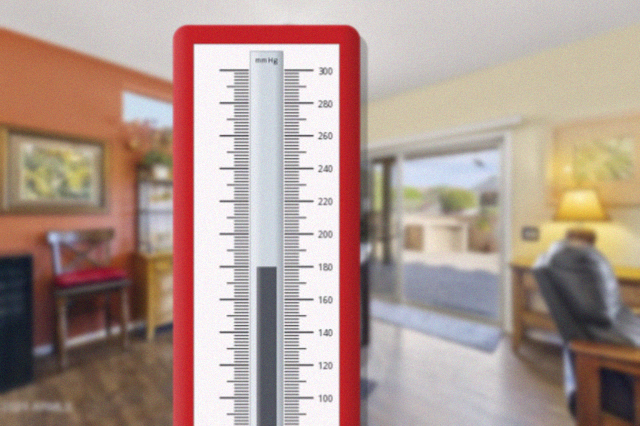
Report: 180mmHg
